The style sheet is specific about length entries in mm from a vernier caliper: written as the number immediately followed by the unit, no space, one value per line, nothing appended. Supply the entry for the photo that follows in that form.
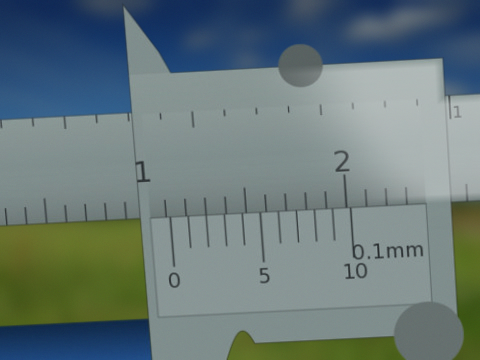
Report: 11.2mm
